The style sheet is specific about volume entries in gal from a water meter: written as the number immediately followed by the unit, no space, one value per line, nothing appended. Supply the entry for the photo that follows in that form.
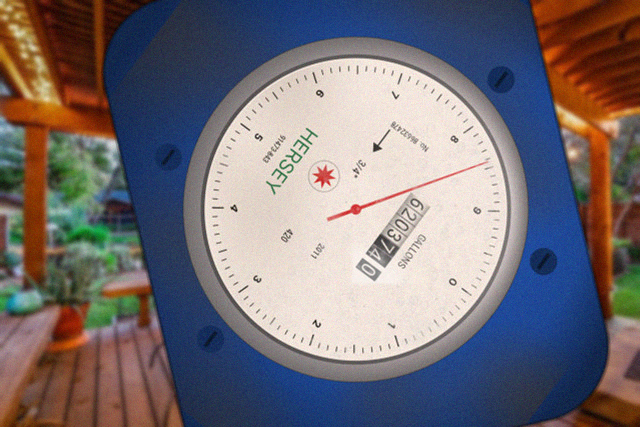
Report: 6203738.4gal
